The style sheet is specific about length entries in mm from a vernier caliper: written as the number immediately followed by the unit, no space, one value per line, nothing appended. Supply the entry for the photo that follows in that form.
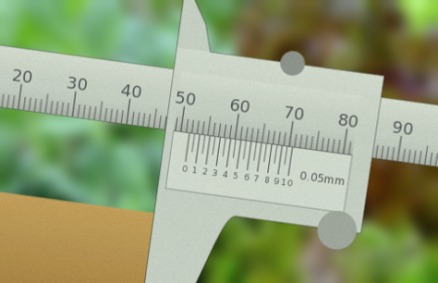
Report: 51.6mm
